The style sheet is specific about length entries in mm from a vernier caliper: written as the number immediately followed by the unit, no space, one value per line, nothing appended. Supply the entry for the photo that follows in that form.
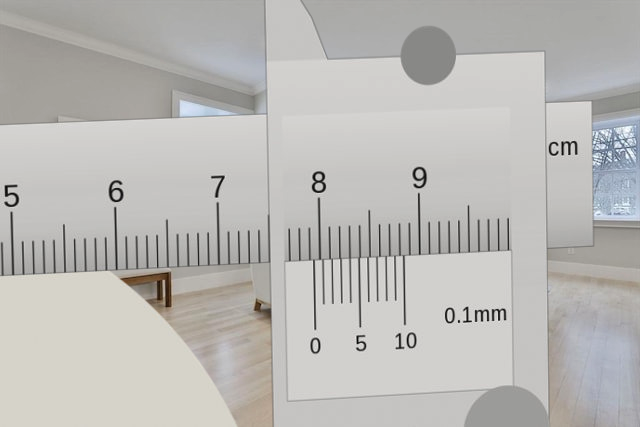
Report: 79.4mm
